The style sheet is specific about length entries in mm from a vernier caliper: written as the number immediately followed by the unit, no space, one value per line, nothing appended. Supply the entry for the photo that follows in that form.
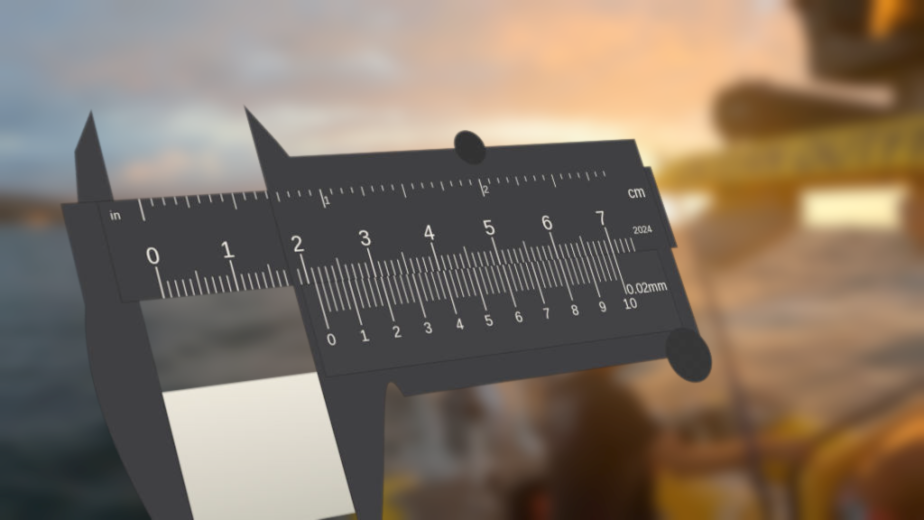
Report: 21.0mm
